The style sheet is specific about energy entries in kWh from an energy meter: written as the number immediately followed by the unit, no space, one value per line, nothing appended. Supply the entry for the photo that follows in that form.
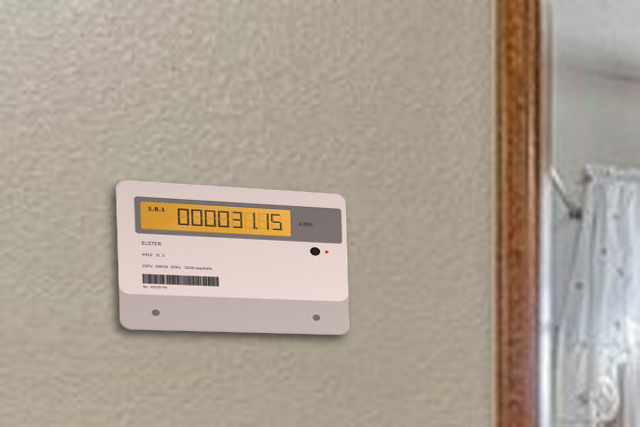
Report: 31.15kWh
